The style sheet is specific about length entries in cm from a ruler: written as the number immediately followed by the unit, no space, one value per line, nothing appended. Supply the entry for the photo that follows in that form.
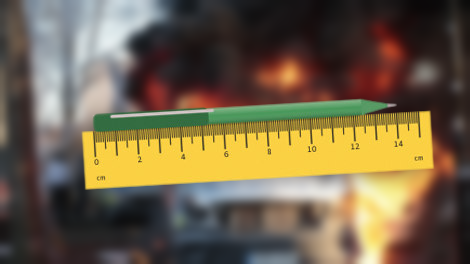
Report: 14cm
